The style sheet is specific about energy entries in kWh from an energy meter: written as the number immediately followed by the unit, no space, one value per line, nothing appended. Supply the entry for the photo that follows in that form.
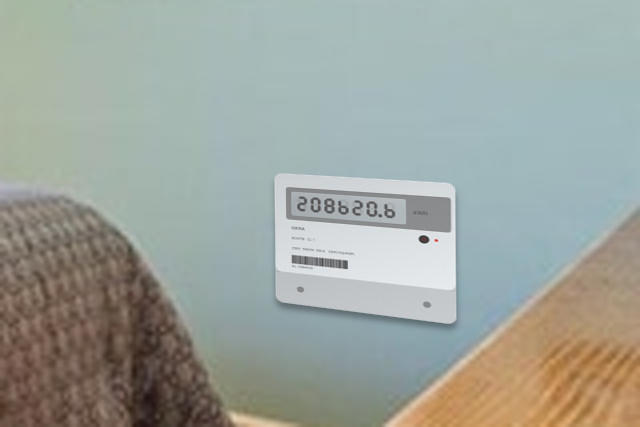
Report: 208620.6kWh
